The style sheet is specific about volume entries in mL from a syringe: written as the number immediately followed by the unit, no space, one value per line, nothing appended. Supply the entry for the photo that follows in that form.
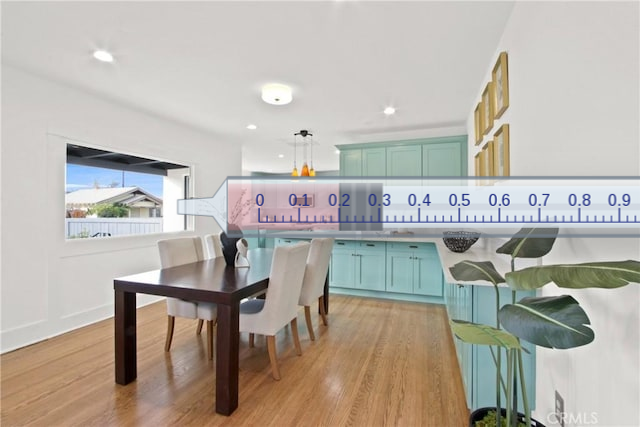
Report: 0.2mL
